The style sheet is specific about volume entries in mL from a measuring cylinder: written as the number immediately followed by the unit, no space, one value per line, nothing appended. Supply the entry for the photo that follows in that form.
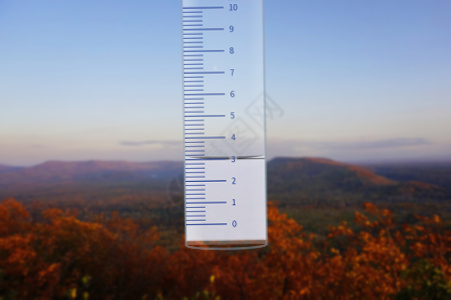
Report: 3mL
